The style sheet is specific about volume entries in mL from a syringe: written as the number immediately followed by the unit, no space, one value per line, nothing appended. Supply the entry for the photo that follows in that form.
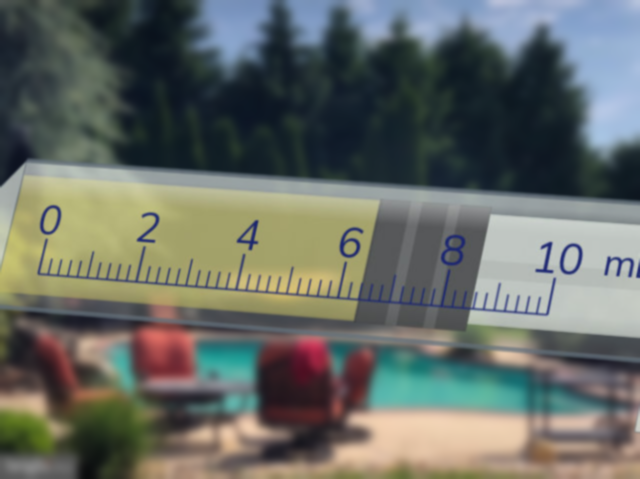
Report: 6.4mL
